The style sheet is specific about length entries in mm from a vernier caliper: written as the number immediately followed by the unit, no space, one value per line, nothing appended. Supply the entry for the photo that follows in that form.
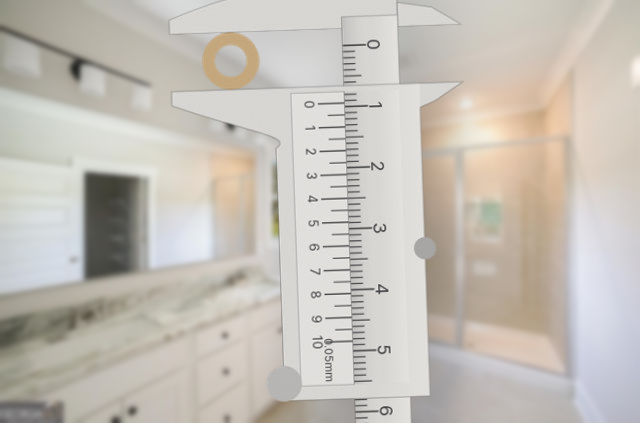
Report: 9.4mm
